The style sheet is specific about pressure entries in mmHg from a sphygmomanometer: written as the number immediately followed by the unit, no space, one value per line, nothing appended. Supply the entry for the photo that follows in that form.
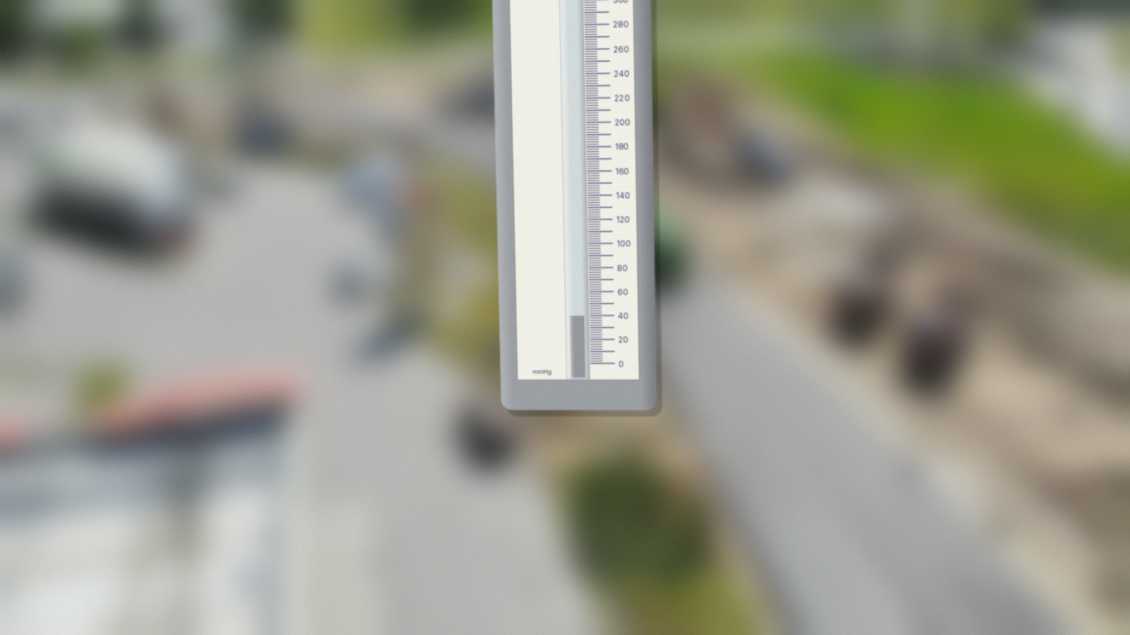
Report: 40mmHg
